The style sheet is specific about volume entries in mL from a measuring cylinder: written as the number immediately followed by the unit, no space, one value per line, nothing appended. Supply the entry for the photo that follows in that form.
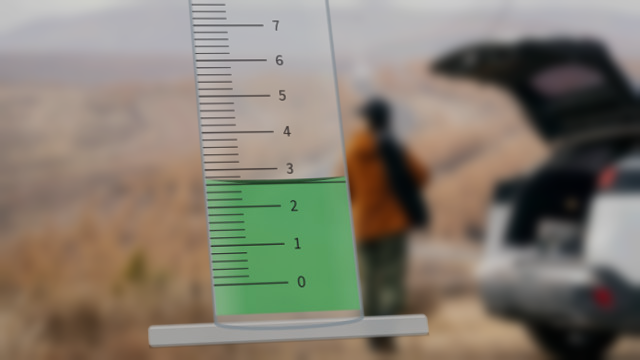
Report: 2.6mL
